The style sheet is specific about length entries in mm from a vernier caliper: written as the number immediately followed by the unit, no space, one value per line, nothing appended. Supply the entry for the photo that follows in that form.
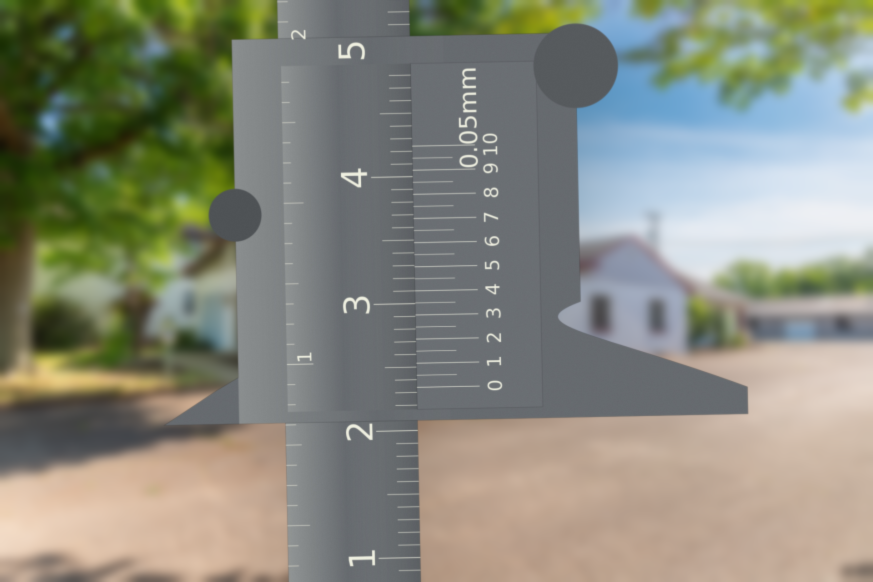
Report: 23.4mm
